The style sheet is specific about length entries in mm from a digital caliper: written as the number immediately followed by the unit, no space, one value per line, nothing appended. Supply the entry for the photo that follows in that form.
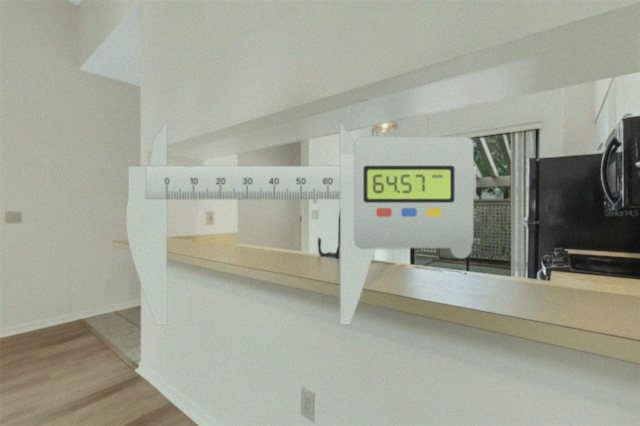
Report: 64.57mm
